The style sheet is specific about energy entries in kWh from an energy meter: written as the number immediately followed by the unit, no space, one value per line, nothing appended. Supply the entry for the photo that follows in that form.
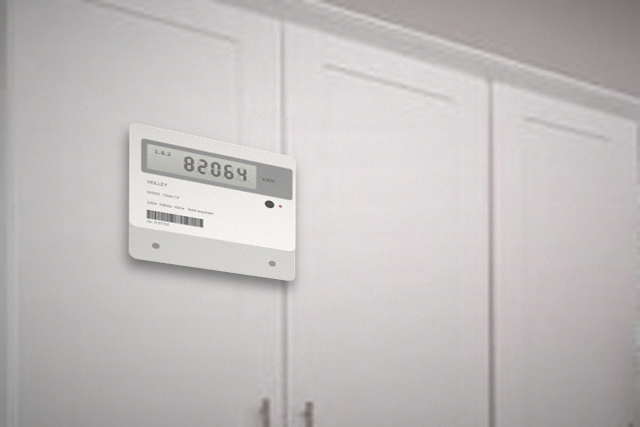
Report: 82064kWh
